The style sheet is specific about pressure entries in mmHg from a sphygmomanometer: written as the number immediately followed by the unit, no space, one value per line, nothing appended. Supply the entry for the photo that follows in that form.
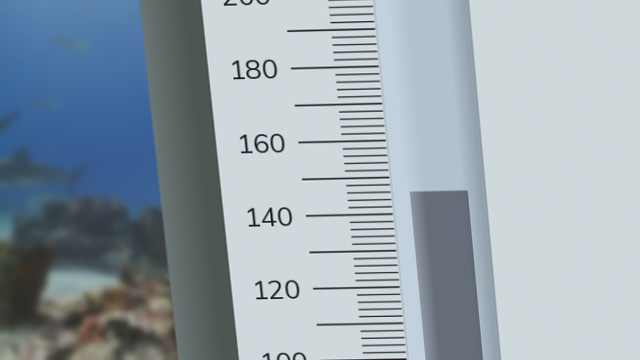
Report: 146mmHg
